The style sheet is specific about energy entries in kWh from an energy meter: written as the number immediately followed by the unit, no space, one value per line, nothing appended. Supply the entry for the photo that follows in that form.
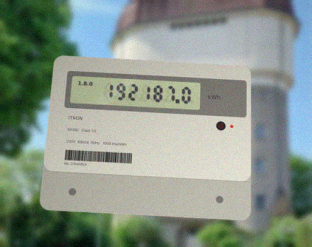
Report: 192187.0kWh
